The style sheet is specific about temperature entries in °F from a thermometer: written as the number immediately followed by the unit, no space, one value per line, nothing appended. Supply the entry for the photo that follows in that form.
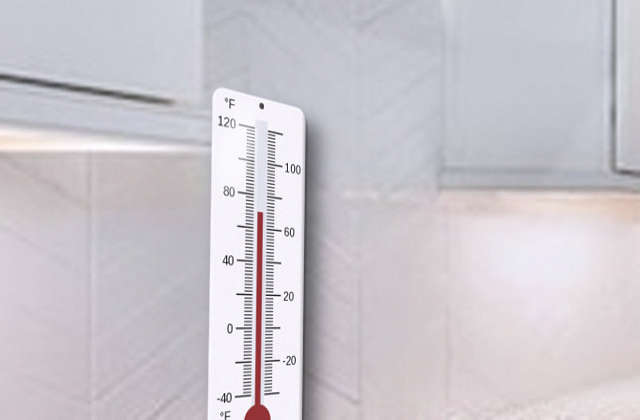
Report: 70°F
